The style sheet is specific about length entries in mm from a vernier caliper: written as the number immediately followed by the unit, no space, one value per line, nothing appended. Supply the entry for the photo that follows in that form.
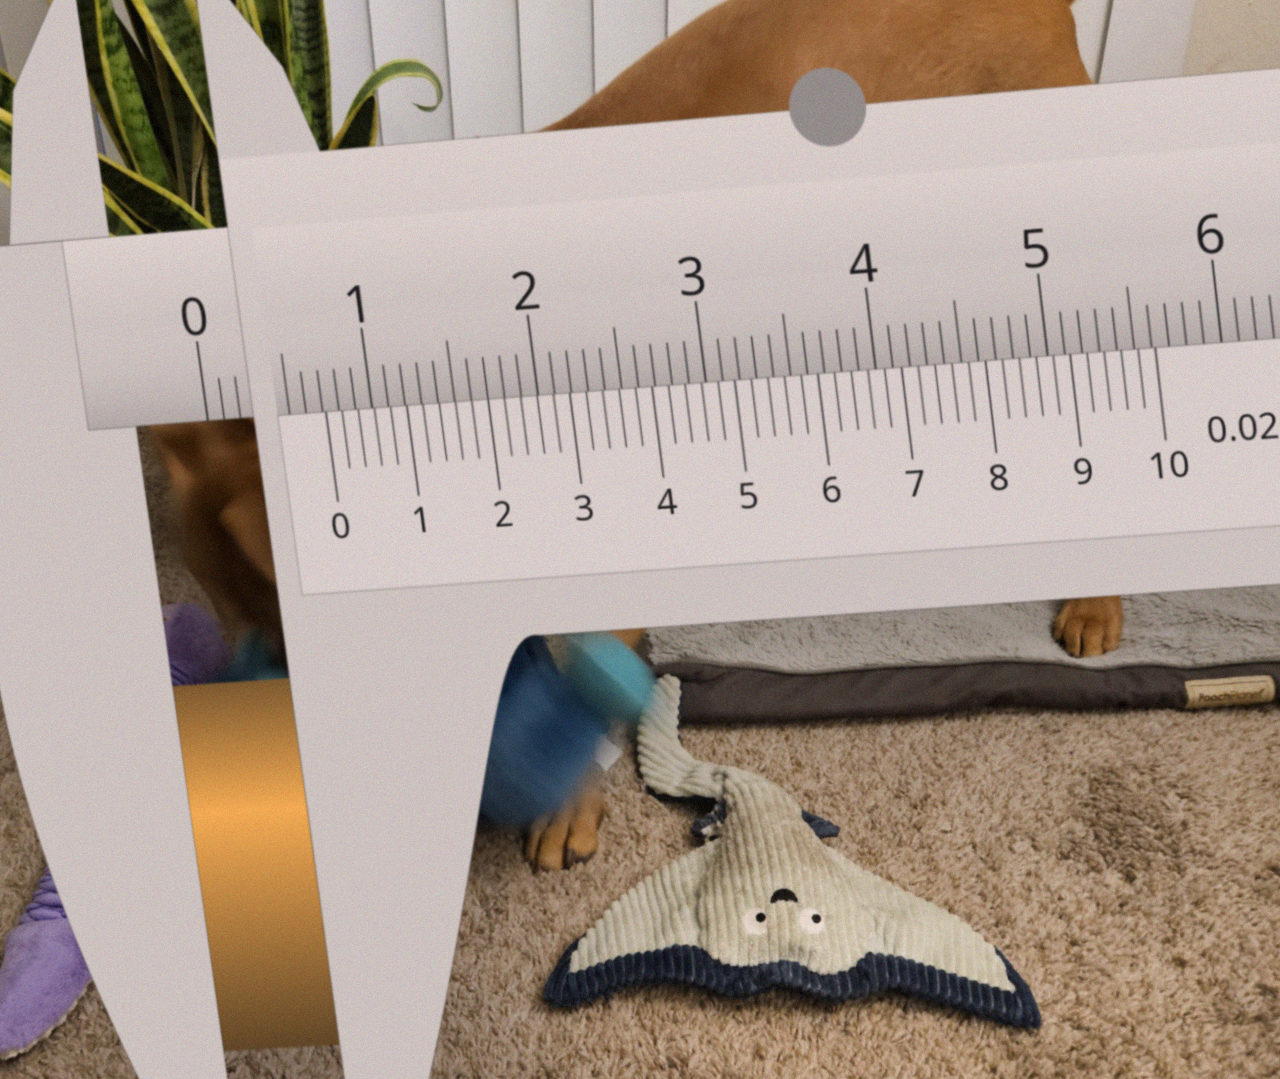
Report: 7.2mm
